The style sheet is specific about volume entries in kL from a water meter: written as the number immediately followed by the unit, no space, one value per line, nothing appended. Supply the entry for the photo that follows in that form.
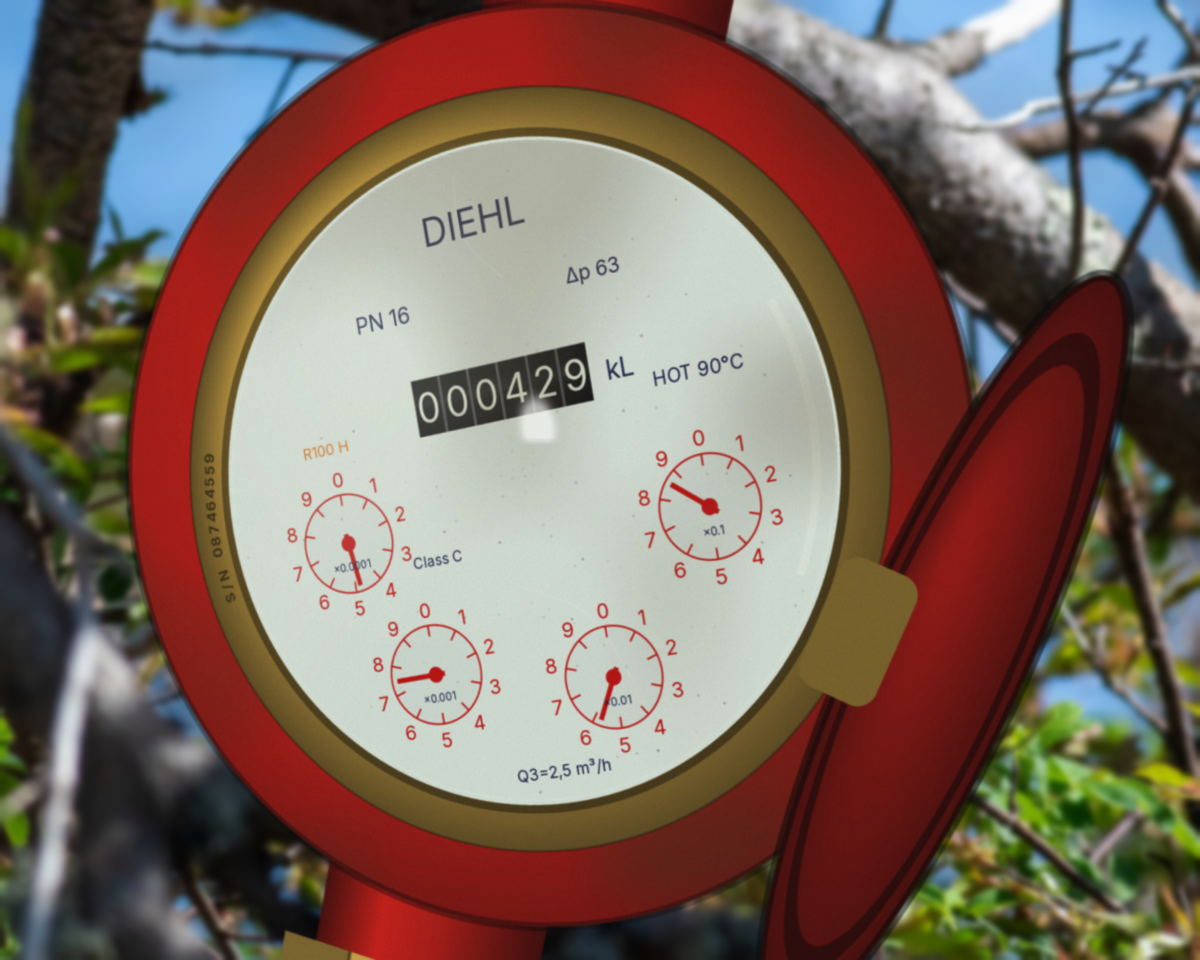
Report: 429.8574kL
